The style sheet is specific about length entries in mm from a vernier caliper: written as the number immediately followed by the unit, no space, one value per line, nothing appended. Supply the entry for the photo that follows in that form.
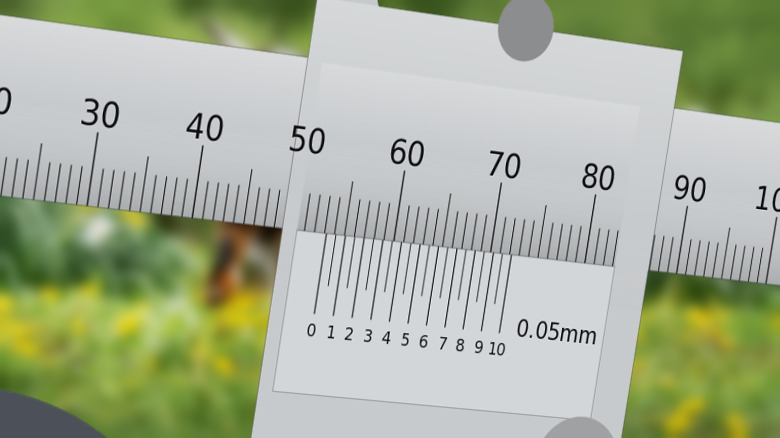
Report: 53.2mm
